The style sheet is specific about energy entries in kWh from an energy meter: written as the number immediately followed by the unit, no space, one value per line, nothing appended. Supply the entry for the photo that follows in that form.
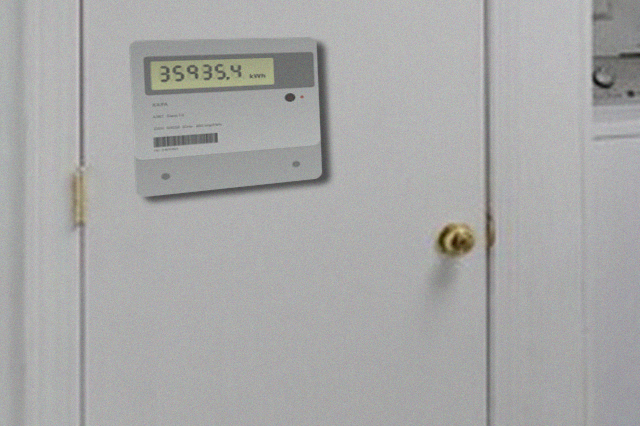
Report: 35935.4kWh
